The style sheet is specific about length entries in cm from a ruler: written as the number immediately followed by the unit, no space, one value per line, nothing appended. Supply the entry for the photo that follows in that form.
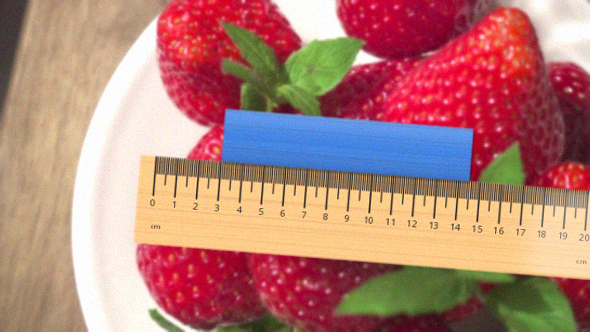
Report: 11.5cm
